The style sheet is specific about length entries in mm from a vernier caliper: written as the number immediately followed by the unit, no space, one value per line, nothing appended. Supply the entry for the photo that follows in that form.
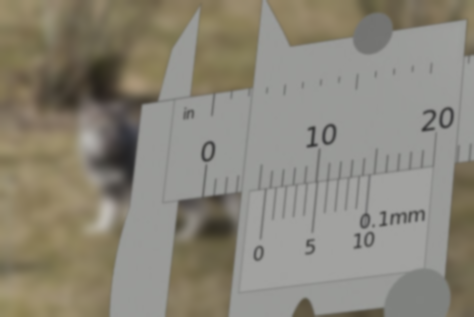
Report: 5.6mm
